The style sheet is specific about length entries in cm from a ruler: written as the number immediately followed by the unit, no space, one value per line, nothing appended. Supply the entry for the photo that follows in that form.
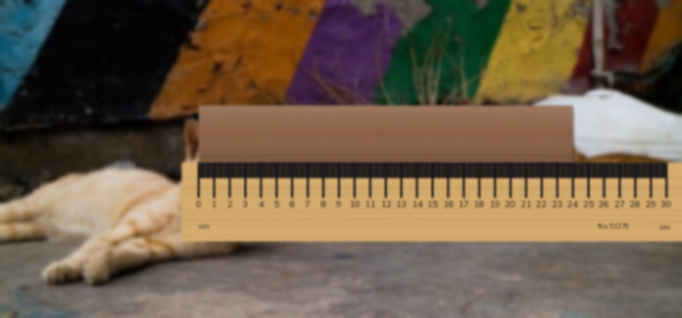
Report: 24cm
